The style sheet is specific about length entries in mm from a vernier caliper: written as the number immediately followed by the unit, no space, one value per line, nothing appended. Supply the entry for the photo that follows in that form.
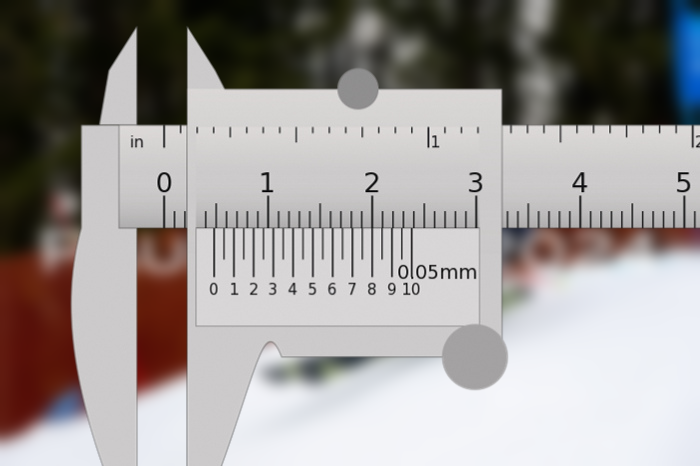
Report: 4.8mm
